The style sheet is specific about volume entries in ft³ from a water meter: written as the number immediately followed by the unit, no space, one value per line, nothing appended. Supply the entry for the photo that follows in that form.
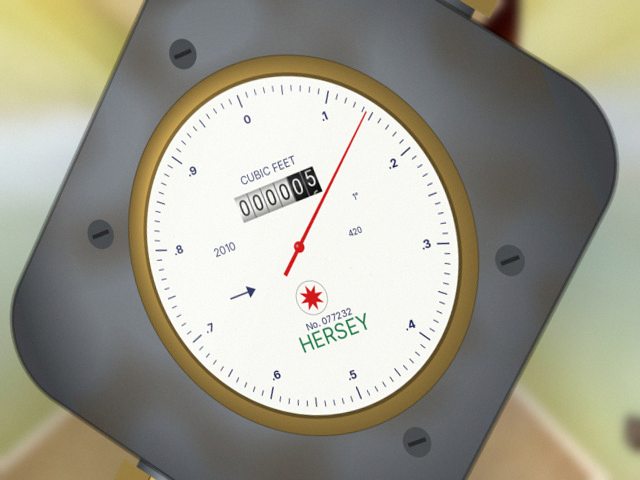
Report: 5.14ft³
